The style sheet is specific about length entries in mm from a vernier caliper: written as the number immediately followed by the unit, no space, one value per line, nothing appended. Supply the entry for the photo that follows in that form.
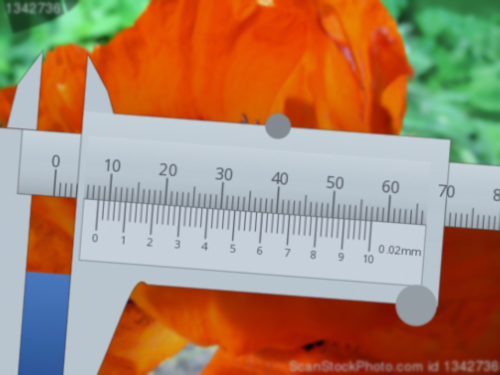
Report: 8.0mm
